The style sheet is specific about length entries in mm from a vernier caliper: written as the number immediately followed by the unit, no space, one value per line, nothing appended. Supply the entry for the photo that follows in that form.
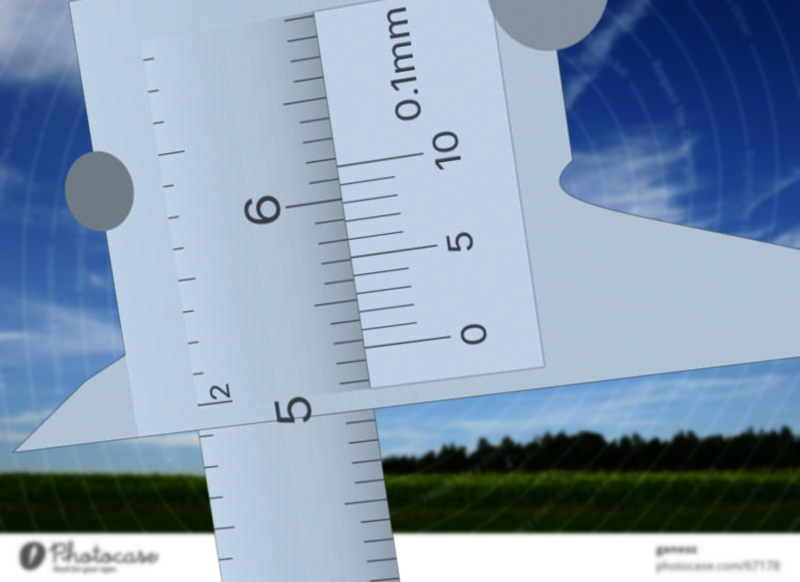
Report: 52.6mm
